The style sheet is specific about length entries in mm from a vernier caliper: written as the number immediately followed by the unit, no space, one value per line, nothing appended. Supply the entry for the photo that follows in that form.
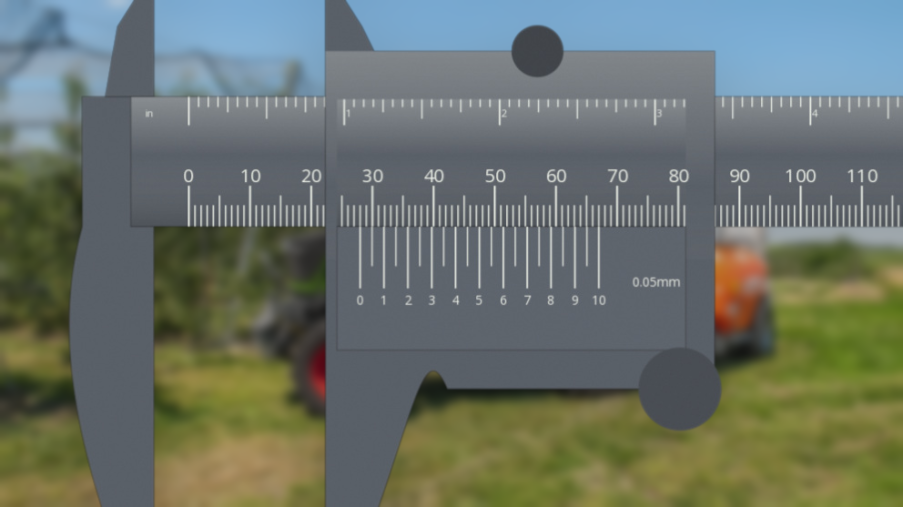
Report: 28.0mm
